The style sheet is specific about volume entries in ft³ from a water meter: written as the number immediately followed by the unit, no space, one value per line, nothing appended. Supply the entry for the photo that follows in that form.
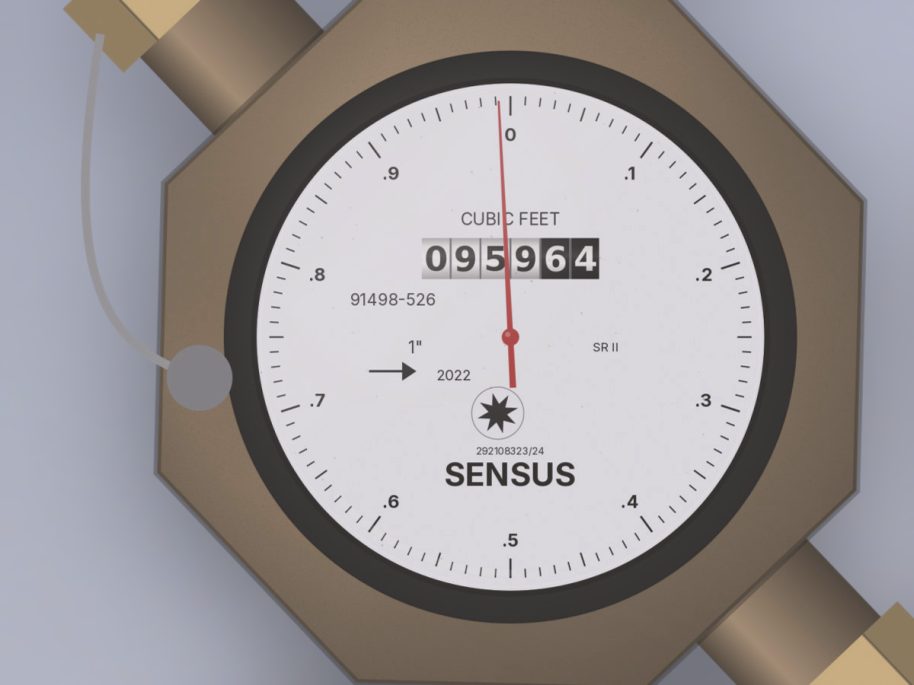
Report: 95963.99ft³
